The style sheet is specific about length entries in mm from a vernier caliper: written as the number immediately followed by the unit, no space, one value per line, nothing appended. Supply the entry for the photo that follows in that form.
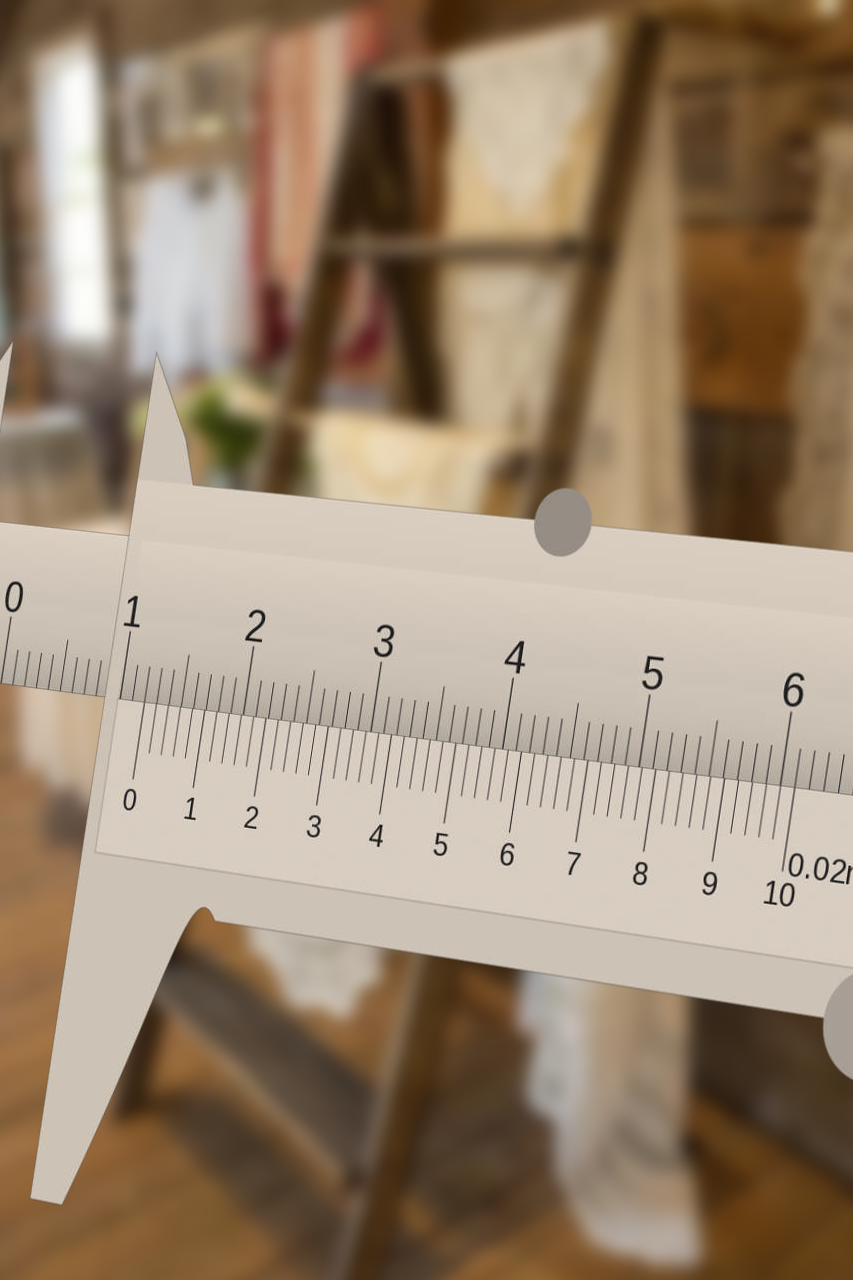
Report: 12.0mm
